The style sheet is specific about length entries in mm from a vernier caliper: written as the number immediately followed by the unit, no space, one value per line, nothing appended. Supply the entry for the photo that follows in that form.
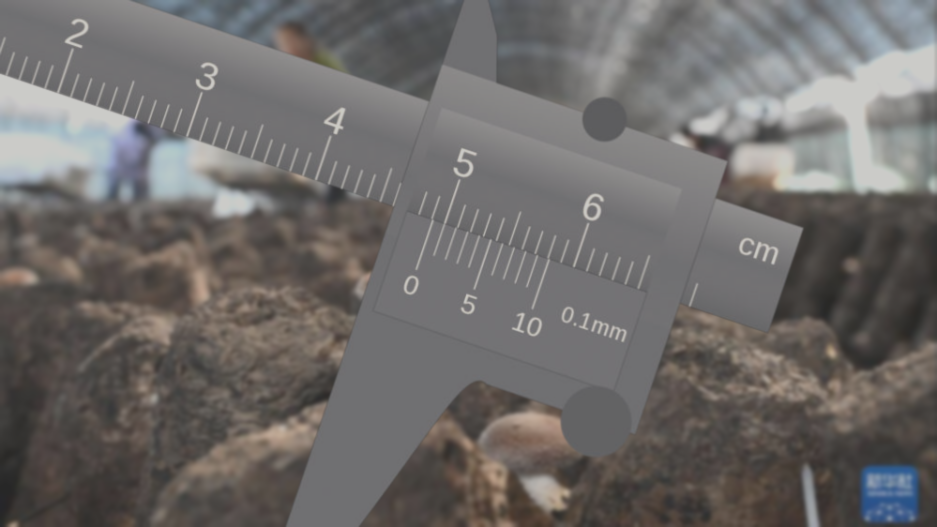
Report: 49.1mm
